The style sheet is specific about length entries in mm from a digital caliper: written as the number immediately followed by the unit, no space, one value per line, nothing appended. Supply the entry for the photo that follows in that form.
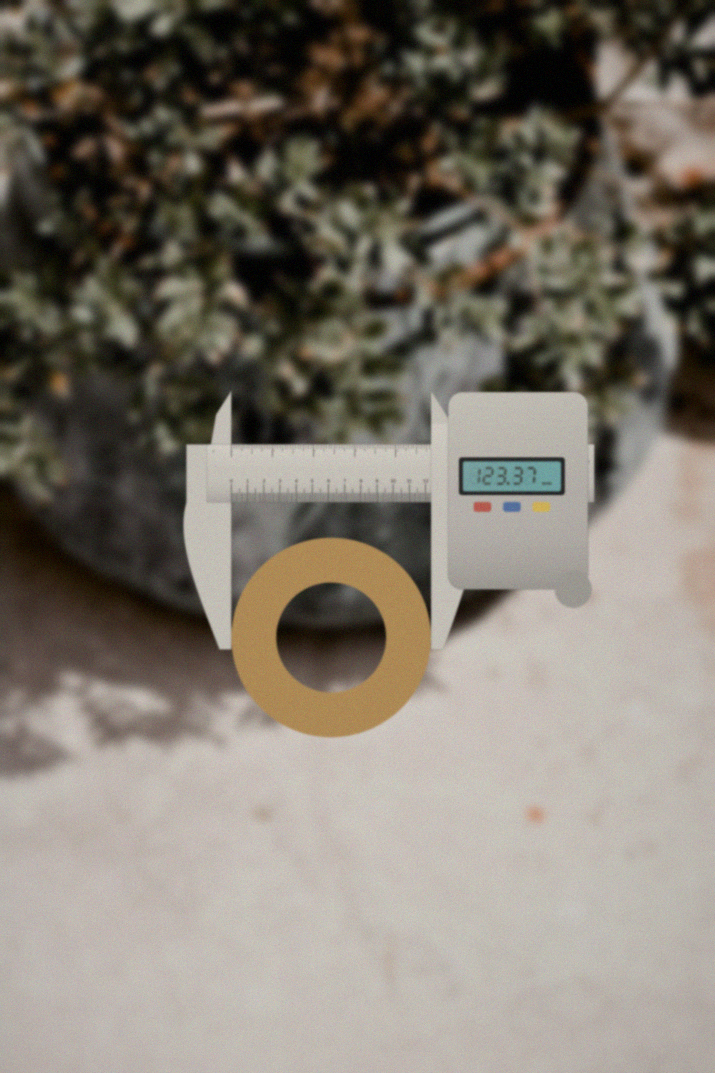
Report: 123.37mm
